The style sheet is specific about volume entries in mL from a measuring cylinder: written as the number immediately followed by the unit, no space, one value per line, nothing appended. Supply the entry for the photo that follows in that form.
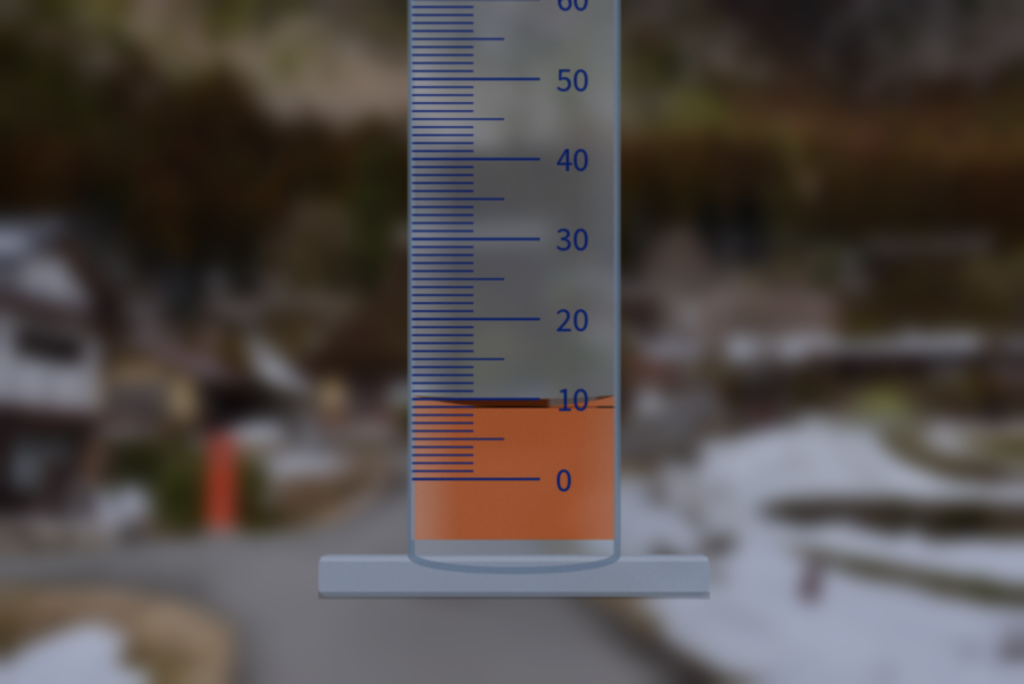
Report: 9mL
